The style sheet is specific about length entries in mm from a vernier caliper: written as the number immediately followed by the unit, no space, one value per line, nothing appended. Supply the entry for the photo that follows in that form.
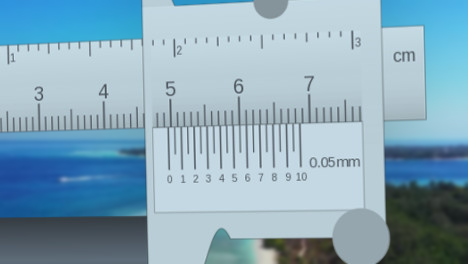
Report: 49.6mm
